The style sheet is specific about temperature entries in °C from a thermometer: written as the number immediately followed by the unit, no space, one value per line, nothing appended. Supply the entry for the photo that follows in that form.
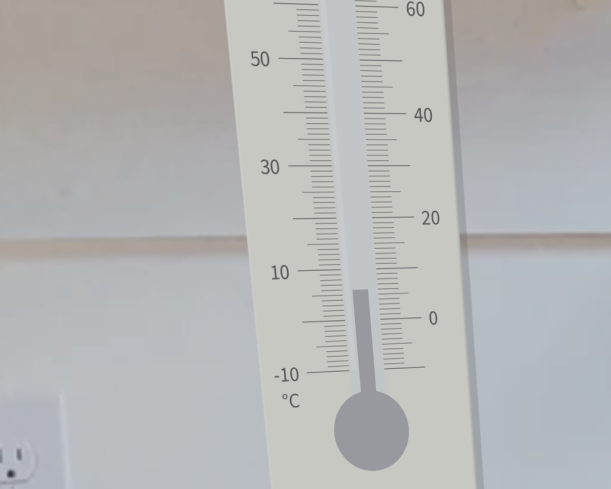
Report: 6°C
